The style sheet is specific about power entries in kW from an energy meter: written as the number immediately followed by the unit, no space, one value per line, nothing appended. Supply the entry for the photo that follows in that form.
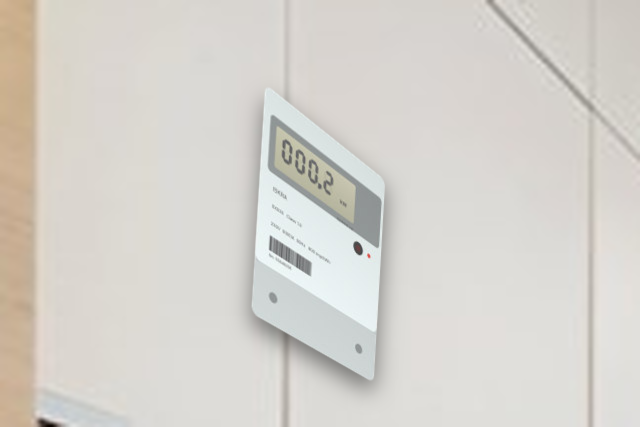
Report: 0.2kW
